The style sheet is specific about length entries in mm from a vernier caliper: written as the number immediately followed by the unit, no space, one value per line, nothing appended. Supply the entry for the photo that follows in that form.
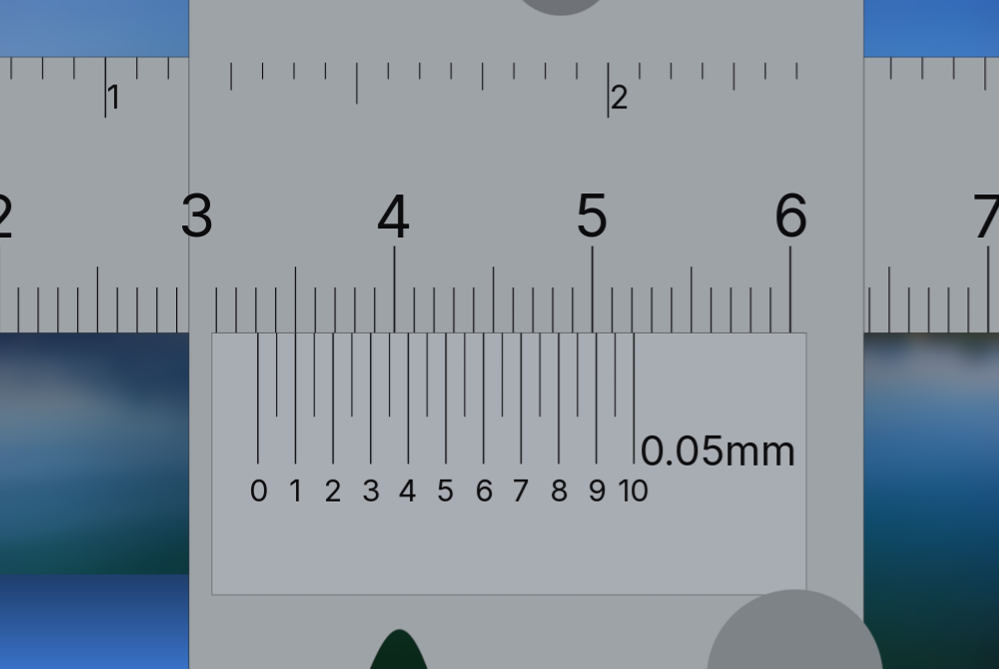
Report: 33.1mm
